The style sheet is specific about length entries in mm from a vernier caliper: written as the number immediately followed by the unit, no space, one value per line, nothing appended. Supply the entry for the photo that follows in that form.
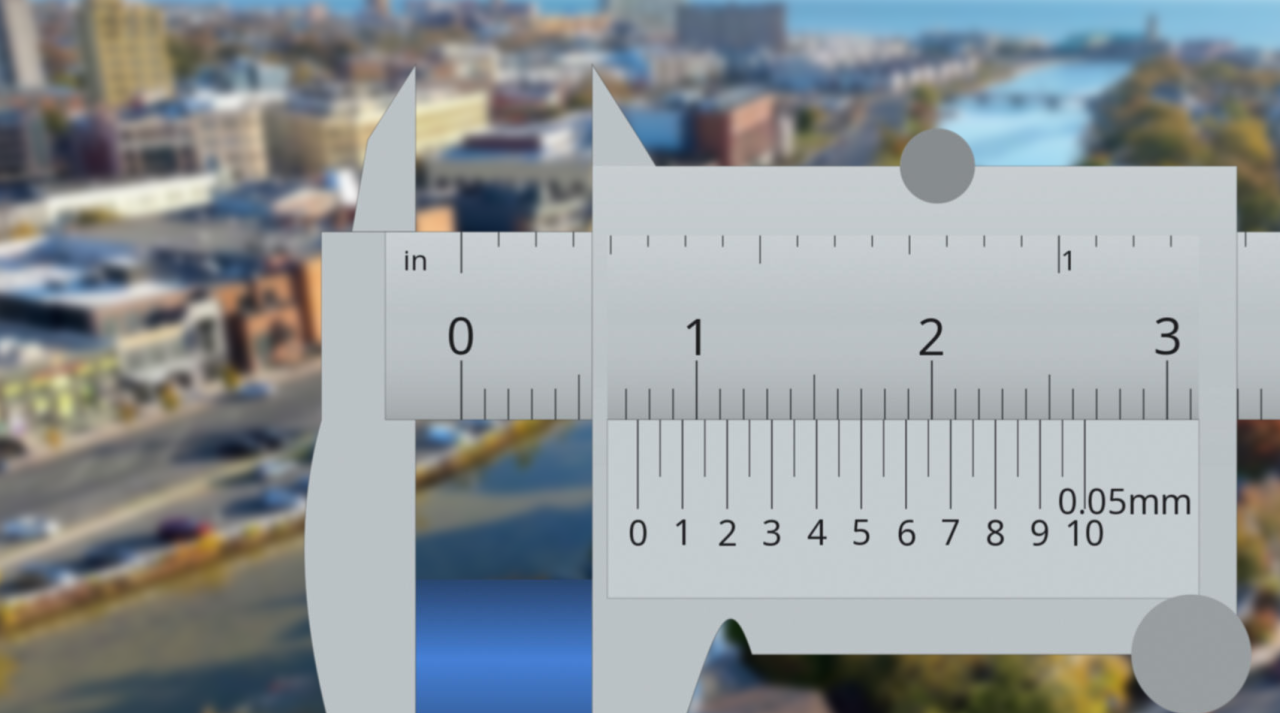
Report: 7.5mm
